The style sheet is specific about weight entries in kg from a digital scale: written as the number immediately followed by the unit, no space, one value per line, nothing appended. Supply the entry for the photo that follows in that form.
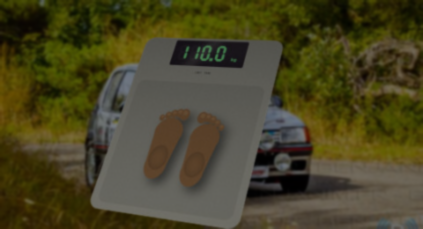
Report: 110.0kg
